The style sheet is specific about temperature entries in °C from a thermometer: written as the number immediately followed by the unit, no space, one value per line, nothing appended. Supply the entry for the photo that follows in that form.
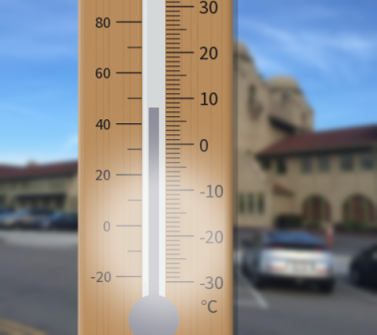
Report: 8°C
